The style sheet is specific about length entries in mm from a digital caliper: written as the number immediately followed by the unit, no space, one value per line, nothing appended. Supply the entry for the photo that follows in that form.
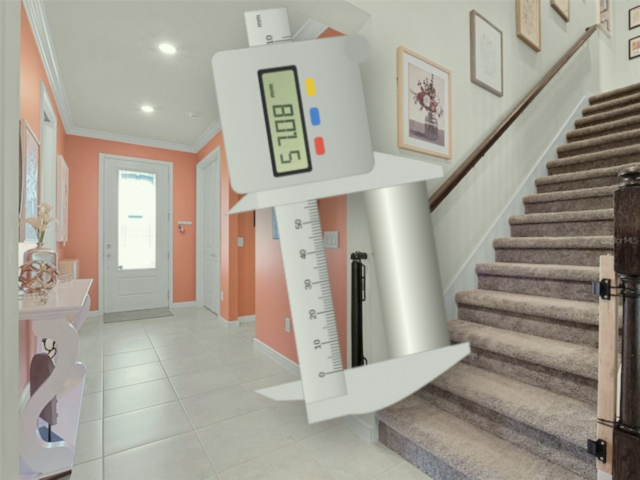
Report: 57.08mm
